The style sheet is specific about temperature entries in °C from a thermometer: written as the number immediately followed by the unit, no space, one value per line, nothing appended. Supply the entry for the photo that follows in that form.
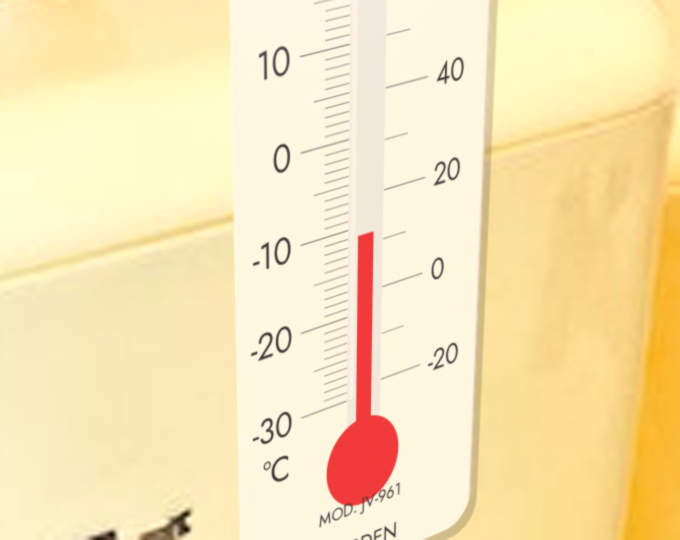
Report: -11°C
